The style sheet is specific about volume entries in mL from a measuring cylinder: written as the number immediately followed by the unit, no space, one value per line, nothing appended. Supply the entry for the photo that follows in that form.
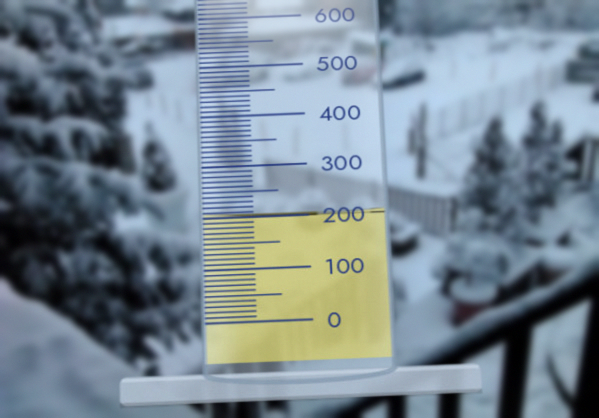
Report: 200mL
